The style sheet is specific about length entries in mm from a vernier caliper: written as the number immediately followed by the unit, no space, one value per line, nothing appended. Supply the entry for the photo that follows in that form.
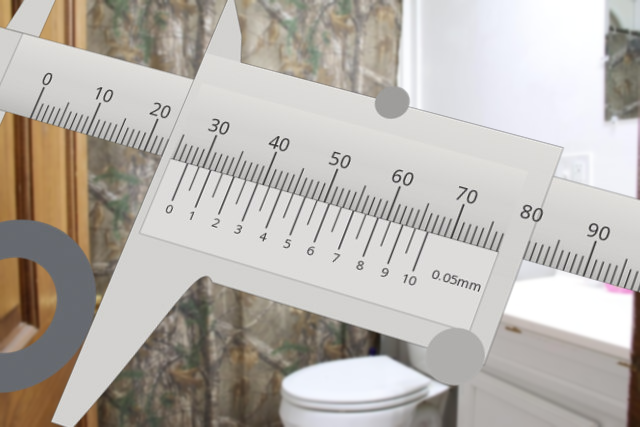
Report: 27.4mm
